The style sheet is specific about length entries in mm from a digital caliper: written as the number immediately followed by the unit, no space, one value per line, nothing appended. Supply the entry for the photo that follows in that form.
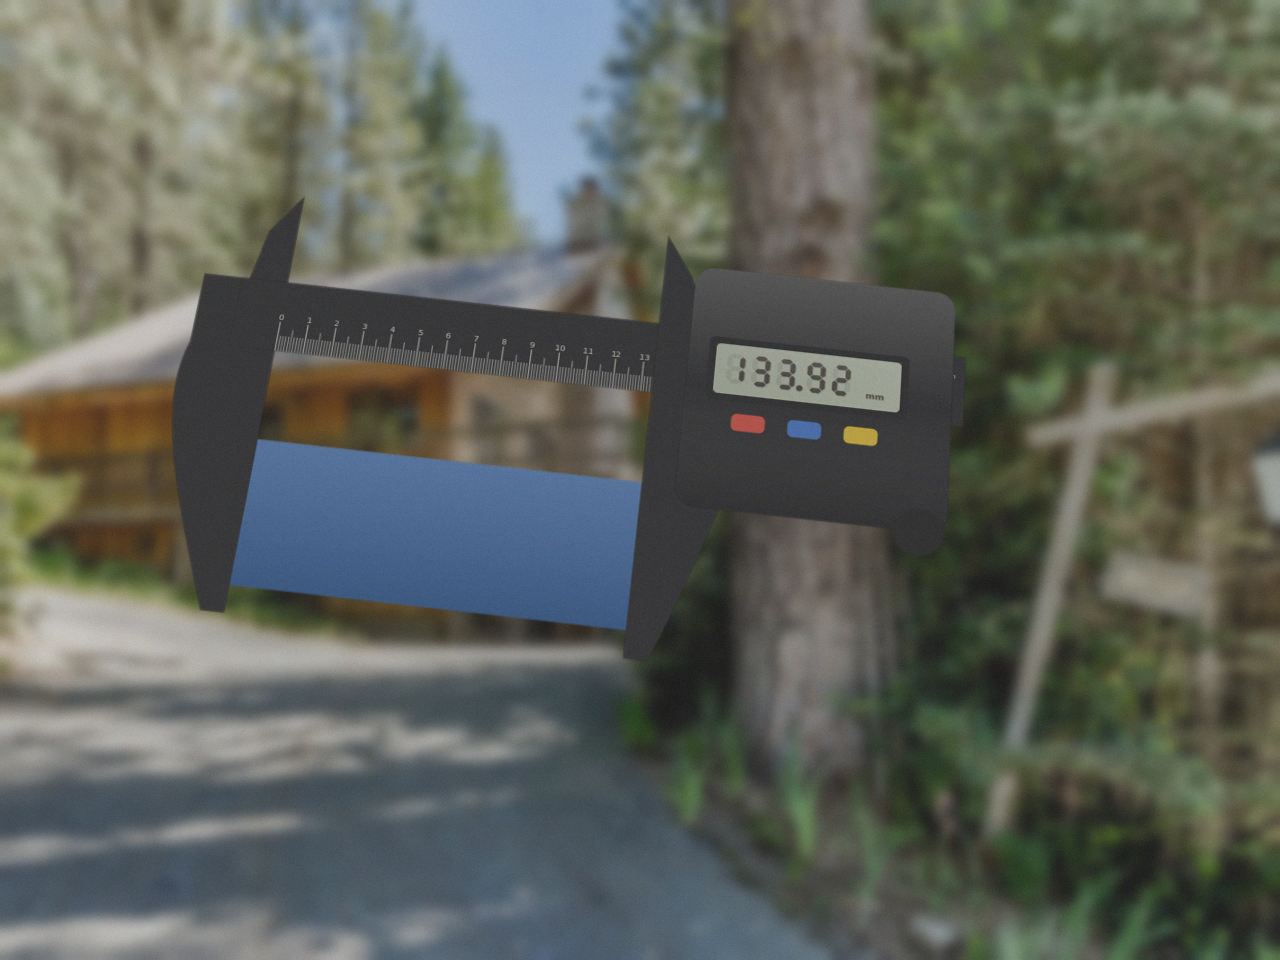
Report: 133.92mm
